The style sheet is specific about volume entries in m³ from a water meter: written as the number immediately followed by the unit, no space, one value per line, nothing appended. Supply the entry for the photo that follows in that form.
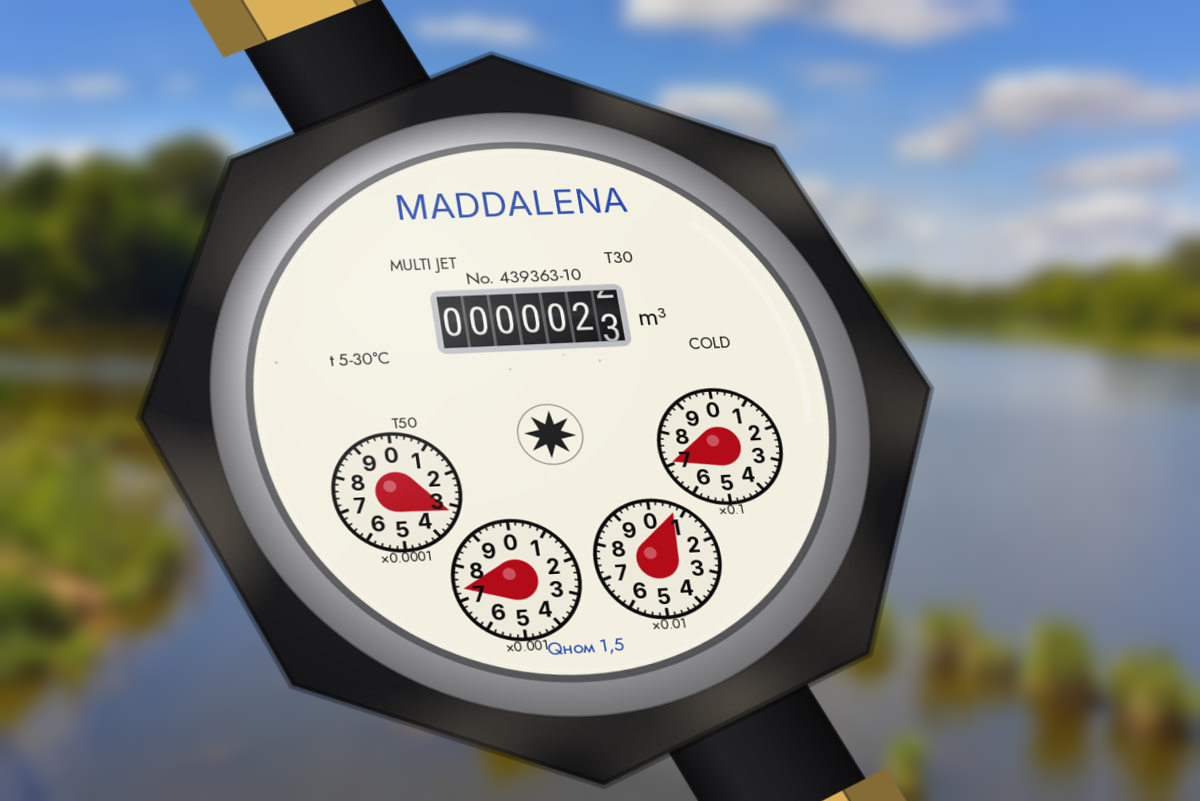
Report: 22.7073m³
